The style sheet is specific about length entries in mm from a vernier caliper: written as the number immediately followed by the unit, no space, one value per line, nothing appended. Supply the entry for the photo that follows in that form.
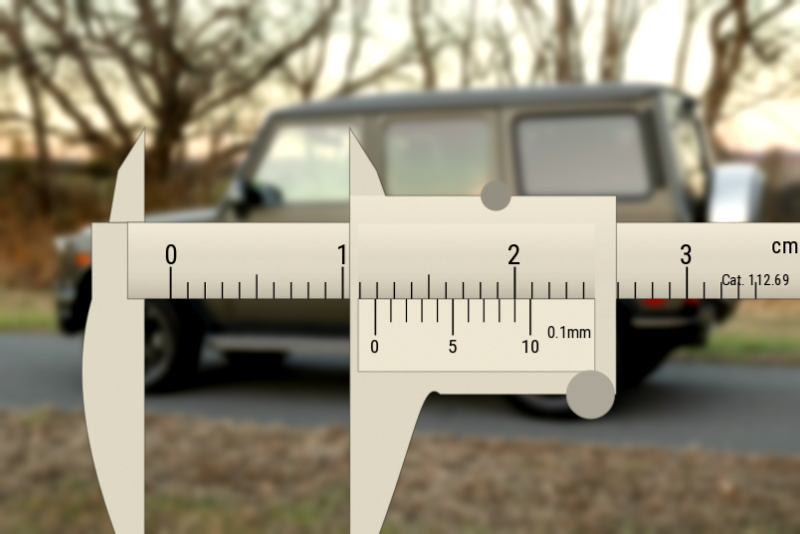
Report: 11.9mm
